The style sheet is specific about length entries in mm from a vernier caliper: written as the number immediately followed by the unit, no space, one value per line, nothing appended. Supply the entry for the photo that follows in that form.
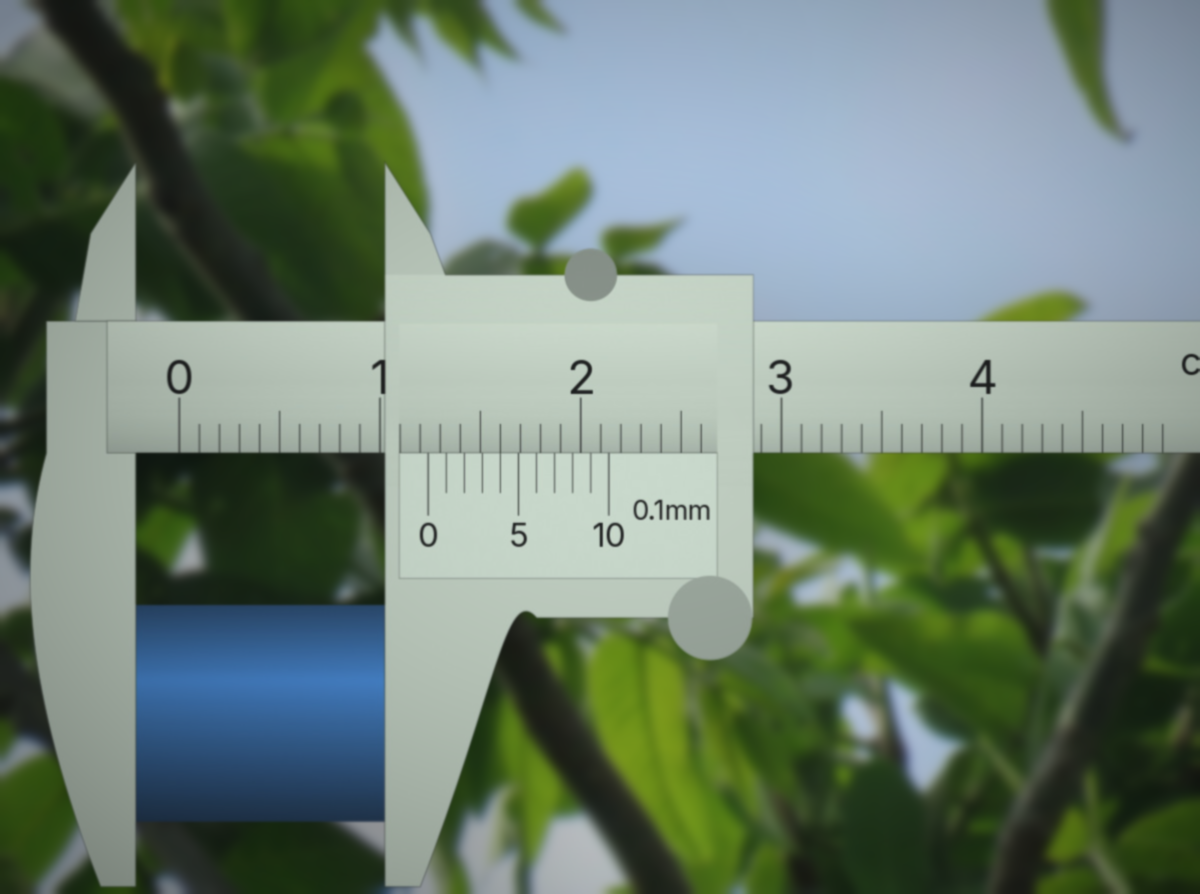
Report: 12.4mm
